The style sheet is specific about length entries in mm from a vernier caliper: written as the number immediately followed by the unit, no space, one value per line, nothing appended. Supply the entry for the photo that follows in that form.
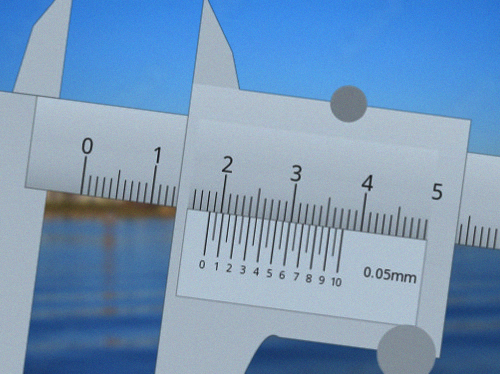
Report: 18.4mm
